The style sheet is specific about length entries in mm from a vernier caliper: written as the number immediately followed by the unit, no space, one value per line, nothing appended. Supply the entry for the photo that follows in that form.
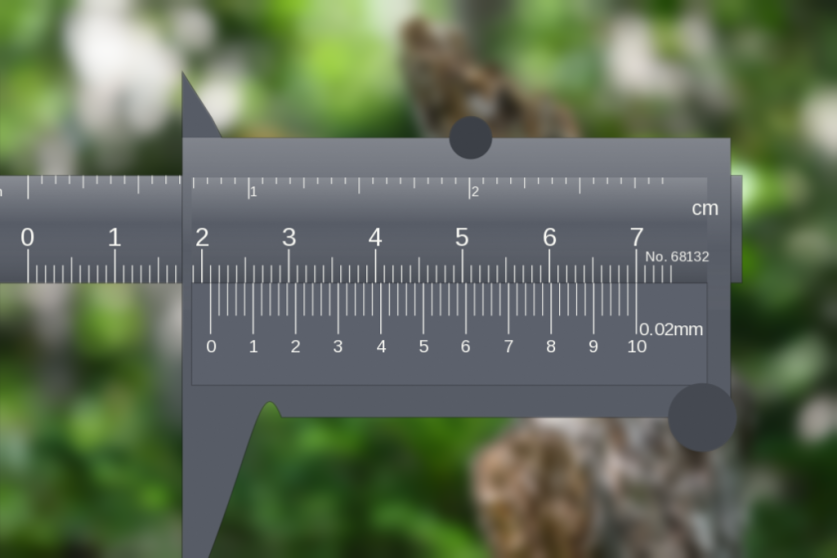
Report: 21.0mm
